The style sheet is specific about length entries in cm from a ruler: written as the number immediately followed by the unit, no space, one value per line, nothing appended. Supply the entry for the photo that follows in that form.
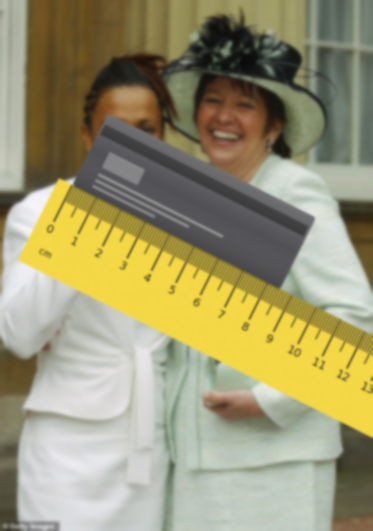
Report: 8.5cm
